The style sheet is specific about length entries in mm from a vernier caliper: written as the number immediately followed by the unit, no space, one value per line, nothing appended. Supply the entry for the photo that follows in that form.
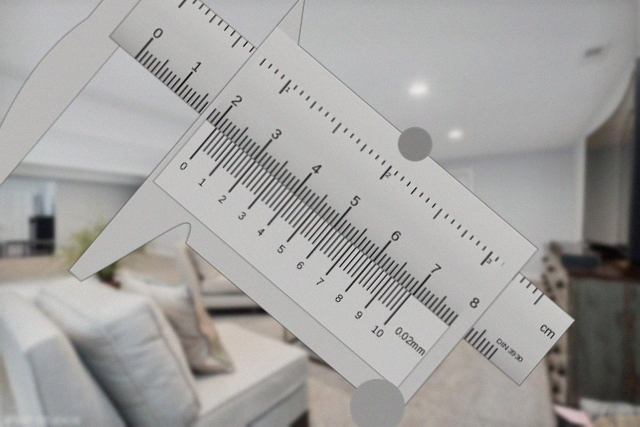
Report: 20.5mm
